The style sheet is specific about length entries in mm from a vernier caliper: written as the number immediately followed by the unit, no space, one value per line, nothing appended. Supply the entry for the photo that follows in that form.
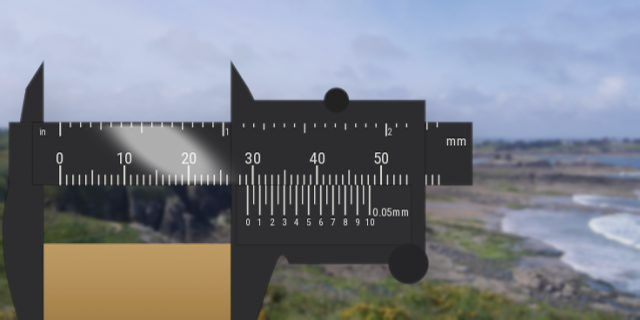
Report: 29.2mm
